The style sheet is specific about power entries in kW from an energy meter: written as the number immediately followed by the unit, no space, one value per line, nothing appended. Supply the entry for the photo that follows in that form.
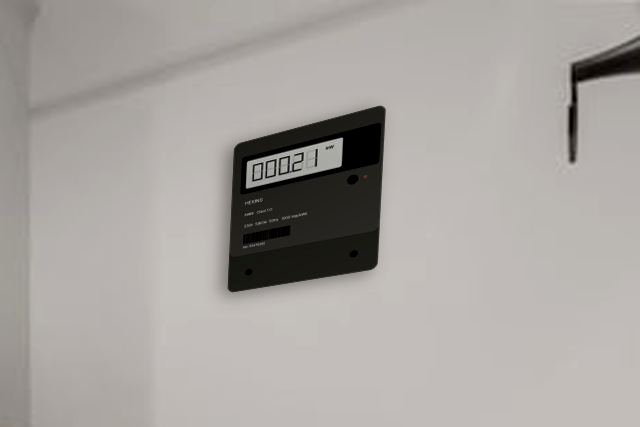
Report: 0.21kW
